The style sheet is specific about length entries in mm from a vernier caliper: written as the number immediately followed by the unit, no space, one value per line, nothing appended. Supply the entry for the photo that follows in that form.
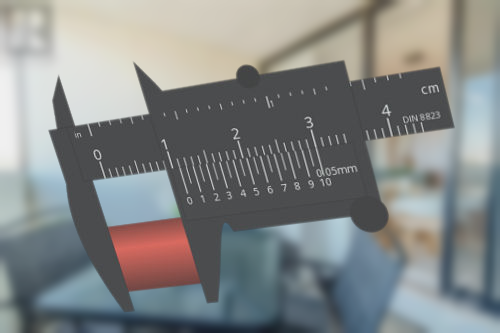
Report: 11.0mm
